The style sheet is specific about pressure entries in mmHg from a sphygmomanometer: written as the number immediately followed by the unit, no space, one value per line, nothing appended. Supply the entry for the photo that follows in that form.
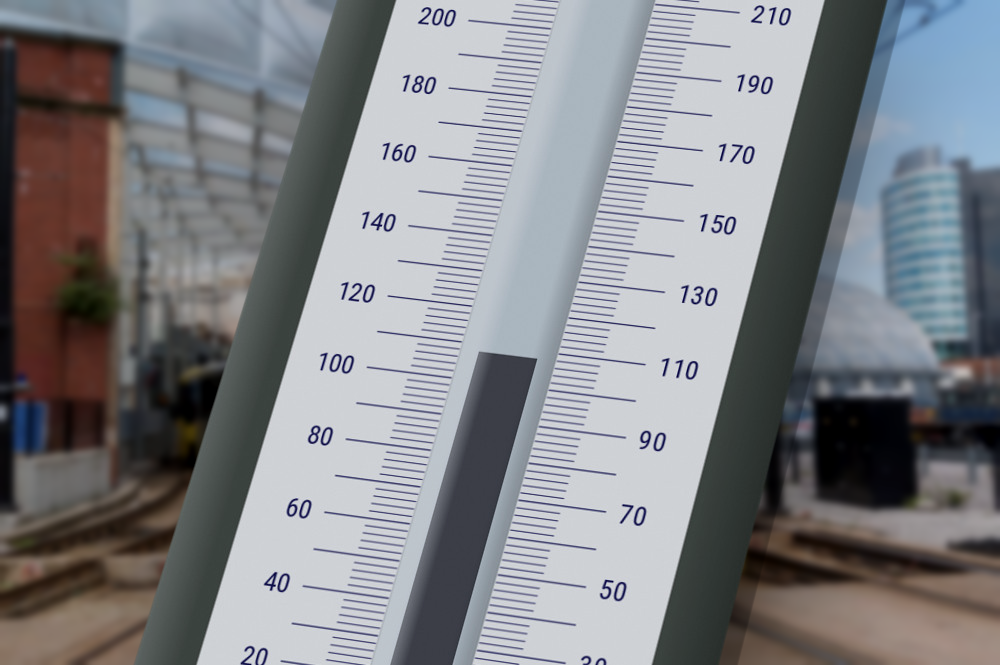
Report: 108mmHg
